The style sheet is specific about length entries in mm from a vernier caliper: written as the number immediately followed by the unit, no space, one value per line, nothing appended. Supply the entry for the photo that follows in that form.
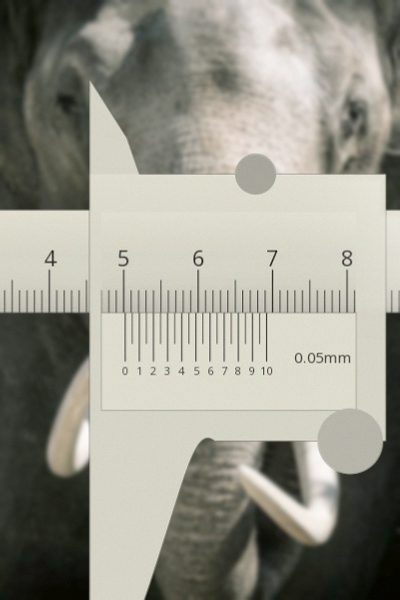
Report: 50.2mm
